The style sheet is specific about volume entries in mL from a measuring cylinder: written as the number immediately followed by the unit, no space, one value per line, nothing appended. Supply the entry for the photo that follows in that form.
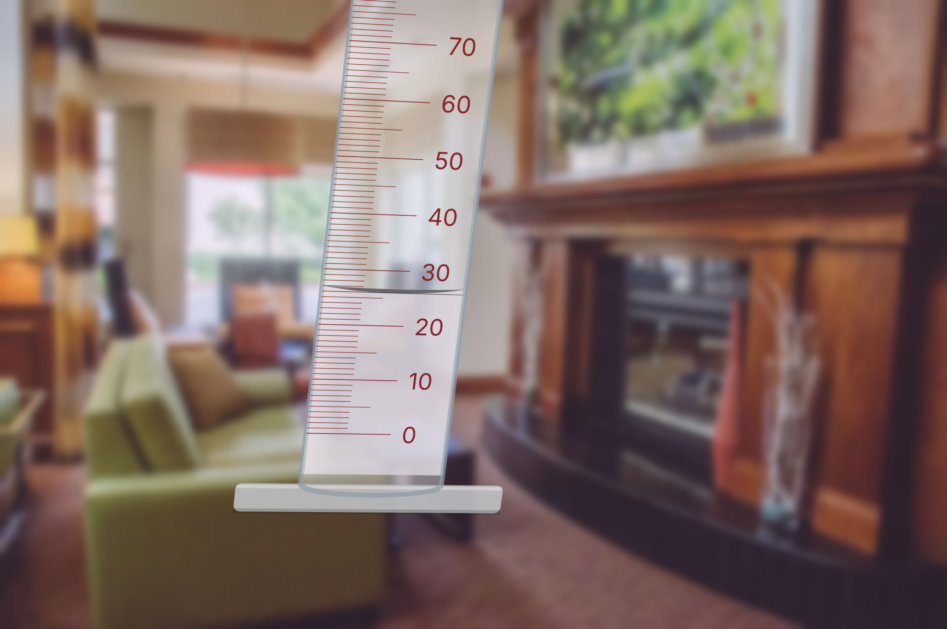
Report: 26mL
